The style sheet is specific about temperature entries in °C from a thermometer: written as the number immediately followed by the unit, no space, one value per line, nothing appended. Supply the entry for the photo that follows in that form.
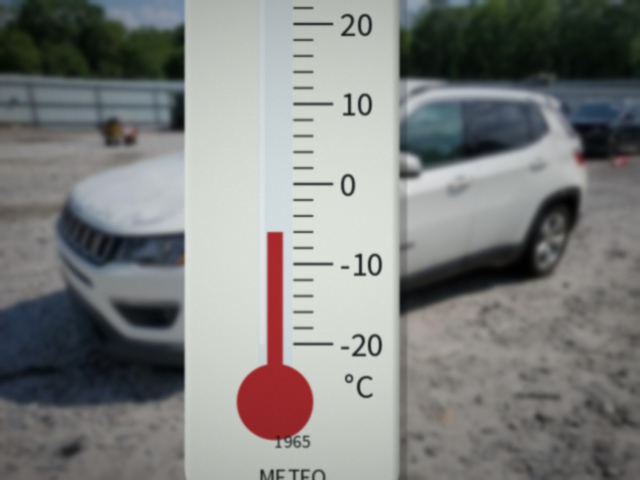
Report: -6°C
